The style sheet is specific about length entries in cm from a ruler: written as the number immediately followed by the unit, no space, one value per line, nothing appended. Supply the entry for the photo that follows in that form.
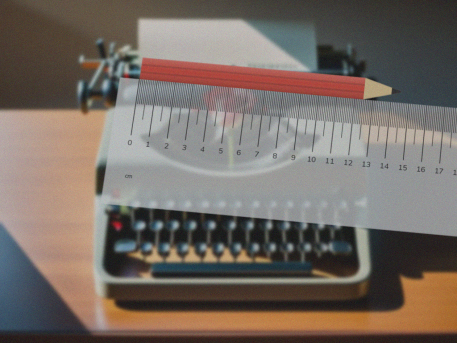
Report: 14.5cm
